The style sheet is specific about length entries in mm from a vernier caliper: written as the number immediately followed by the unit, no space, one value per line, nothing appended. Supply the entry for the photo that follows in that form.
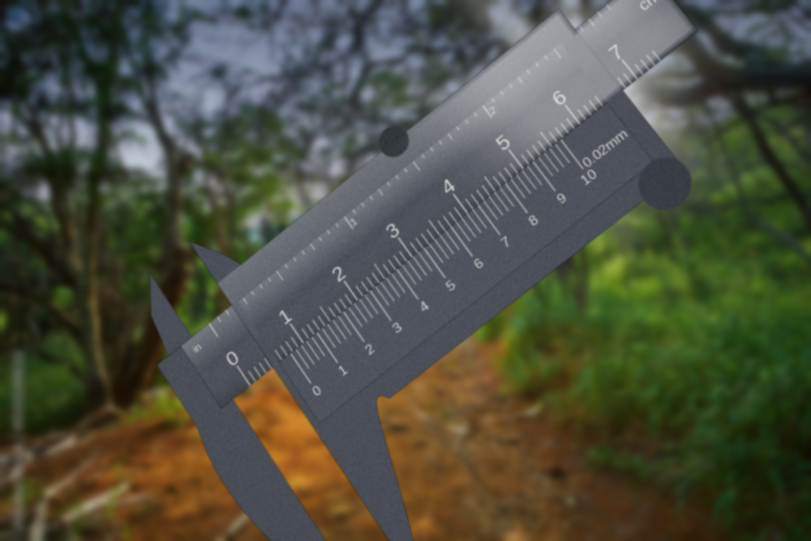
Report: 7.6mm
